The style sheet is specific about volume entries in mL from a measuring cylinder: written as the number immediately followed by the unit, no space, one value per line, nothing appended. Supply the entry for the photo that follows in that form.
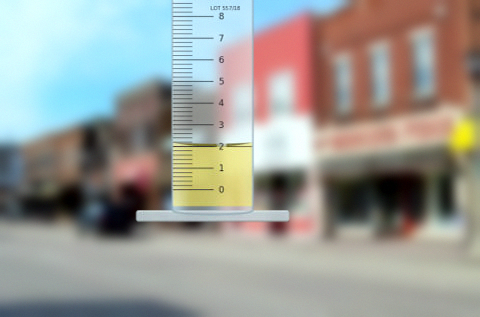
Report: 2mL
